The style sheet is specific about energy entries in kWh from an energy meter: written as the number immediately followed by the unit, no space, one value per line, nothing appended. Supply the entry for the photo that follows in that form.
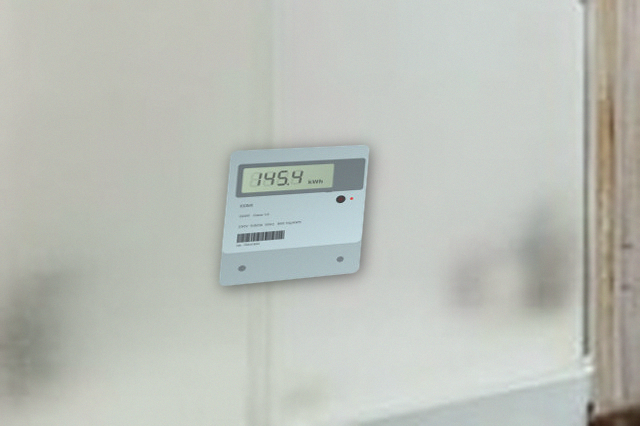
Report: 145.4kWh
